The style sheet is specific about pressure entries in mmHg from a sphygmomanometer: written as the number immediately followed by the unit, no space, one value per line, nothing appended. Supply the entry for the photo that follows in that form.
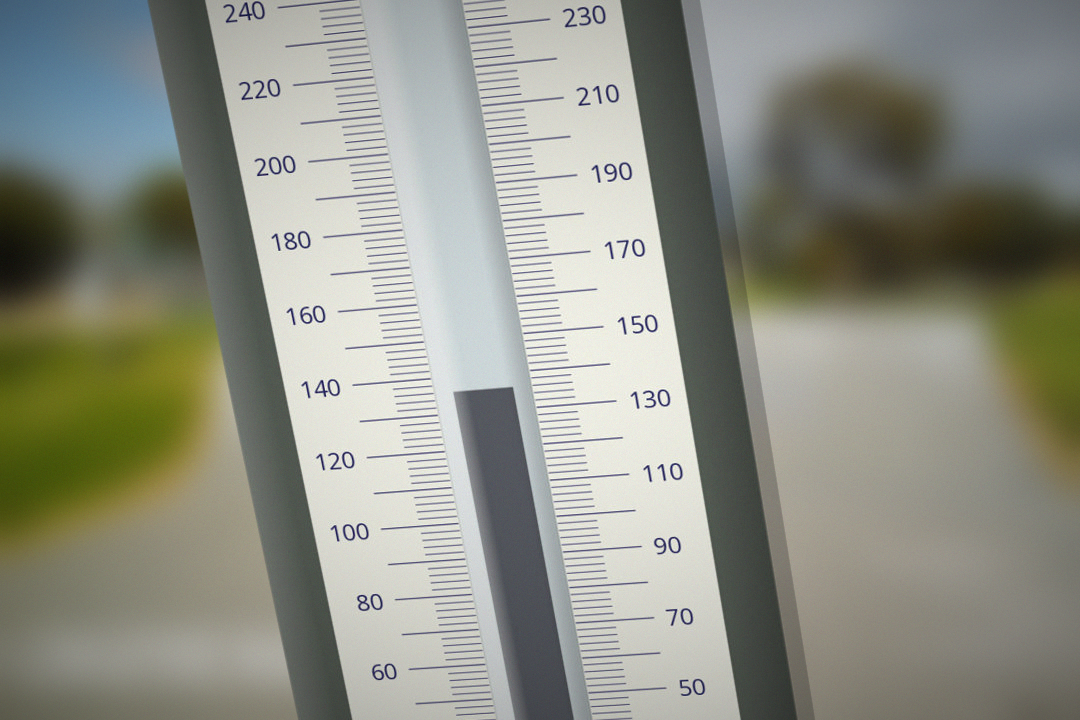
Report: 136mmHg
